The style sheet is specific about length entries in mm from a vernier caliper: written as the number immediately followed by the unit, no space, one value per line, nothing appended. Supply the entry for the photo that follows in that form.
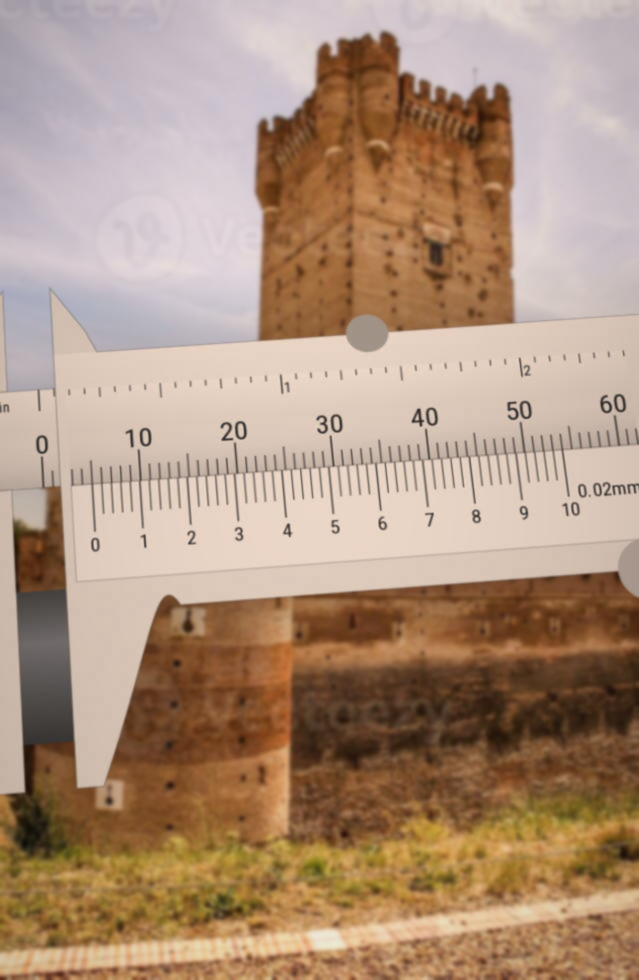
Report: 5.0mm
